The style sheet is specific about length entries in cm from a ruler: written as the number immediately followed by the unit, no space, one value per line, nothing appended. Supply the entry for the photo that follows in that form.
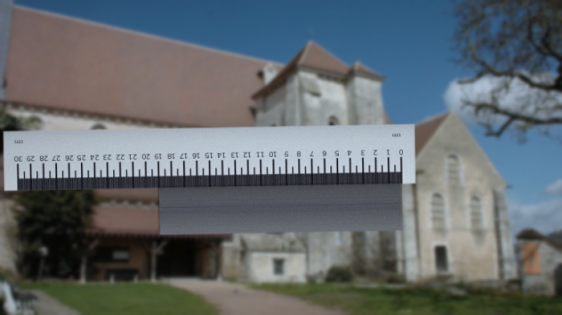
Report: 19cm
